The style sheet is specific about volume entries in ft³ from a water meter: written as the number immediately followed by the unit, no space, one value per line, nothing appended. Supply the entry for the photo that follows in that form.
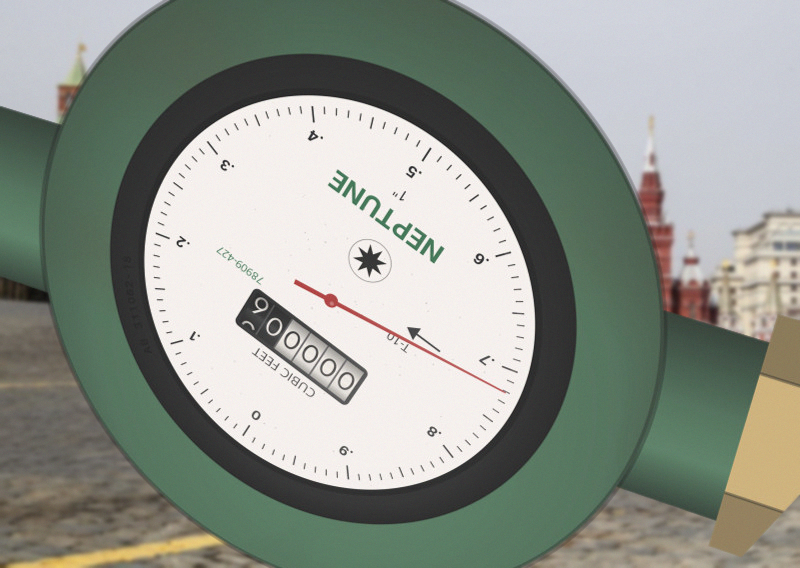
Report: 5.72ft³
